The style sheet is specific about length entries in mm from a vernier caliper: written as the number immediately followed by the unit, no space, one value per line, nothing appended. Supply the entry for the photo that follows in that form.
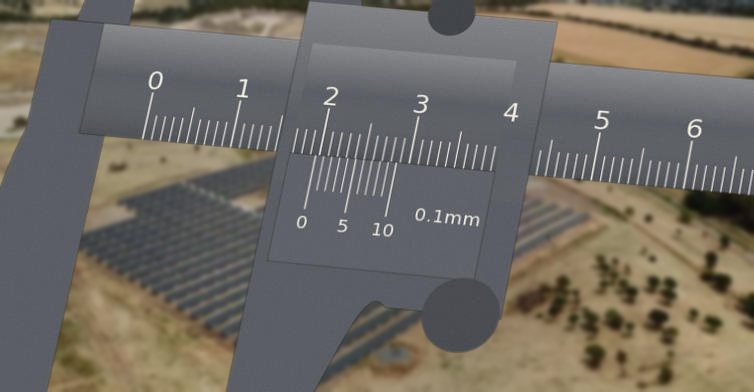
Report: 19.6mm
